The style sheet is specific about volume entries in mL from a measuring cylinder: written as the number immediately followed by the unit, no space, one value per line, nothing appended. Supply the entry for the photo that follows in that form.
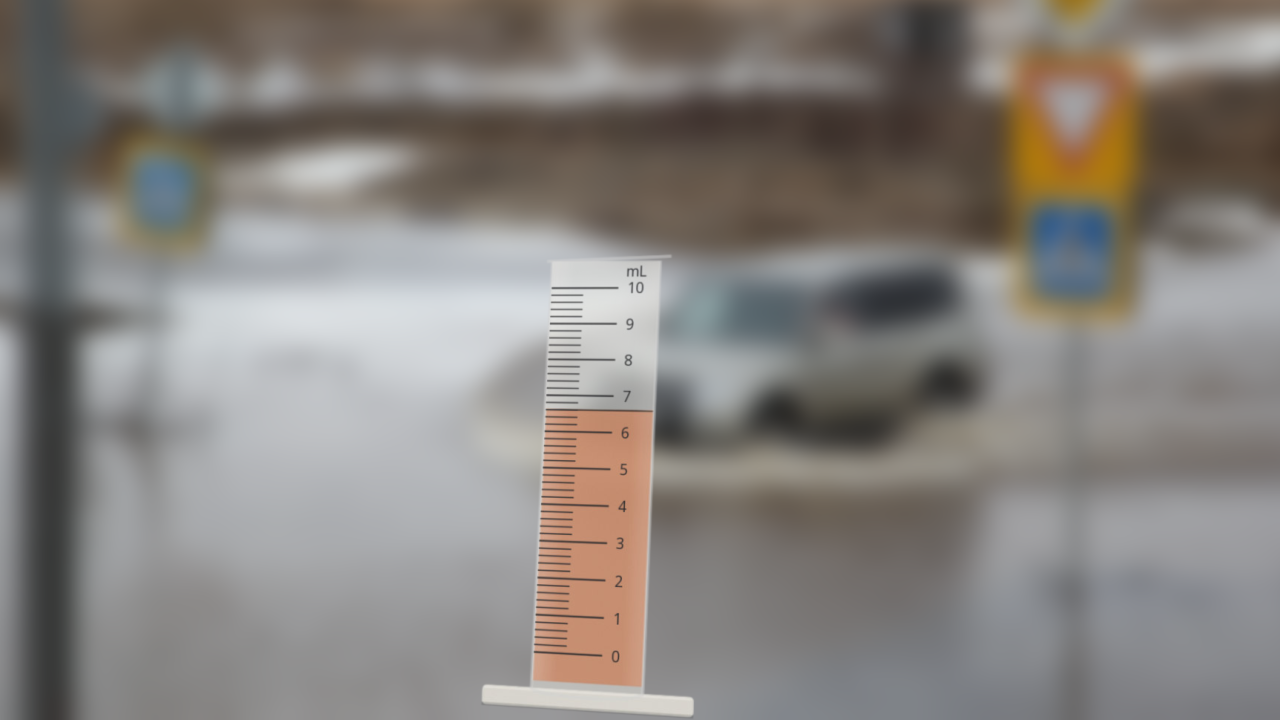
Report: 6.6mL
